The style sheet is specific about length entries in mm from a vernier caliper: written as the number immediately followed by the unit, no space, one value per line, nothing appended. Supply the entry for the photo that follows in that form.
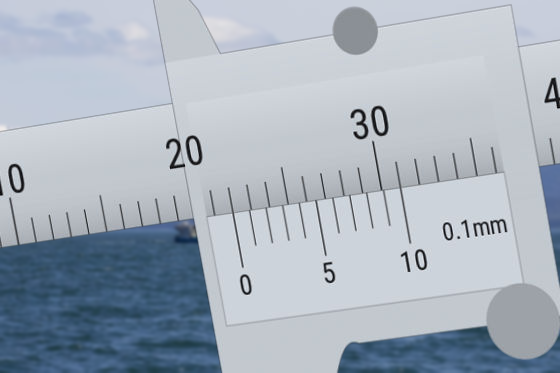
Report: 22.0mm
